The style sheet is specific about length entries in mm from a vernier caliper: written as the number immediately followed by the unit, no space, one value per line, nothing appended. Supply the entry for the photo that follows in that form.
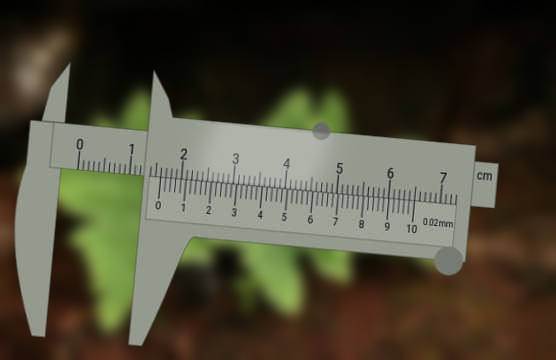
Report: 16.0mm
